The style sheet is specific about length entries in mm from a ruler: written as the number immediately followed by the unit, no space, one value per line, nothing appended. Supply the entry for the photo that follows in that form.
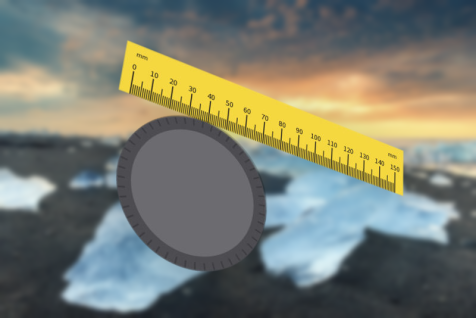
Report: 75mm
